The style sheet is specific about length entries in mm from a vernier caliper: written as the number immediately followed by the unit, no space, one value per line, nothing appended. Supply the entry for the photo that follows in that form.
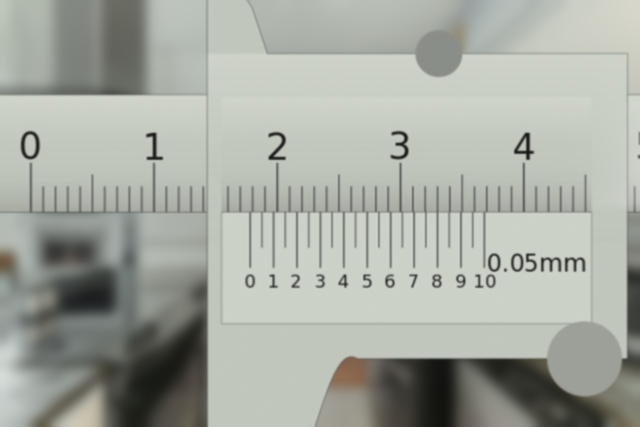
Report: 17.8mm
